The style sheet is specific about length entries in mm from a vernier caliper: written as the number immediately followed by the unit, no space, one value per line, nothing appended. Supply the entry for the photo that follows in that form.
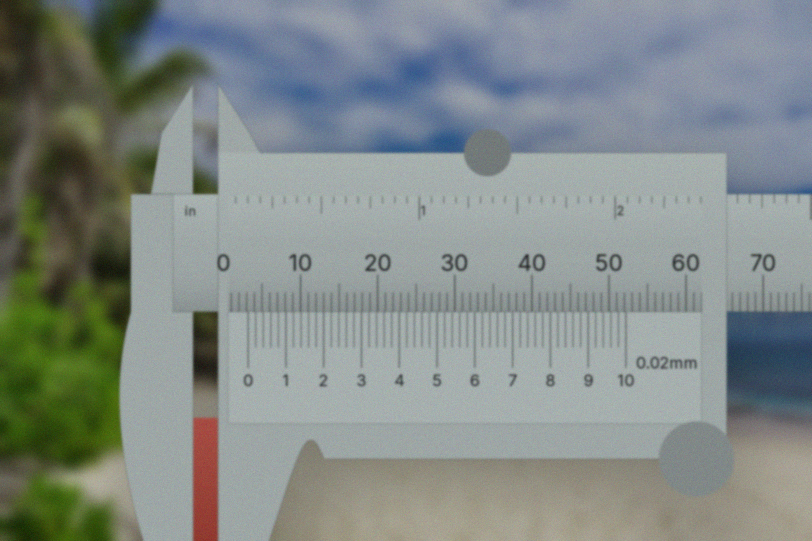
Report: 3.2mm
